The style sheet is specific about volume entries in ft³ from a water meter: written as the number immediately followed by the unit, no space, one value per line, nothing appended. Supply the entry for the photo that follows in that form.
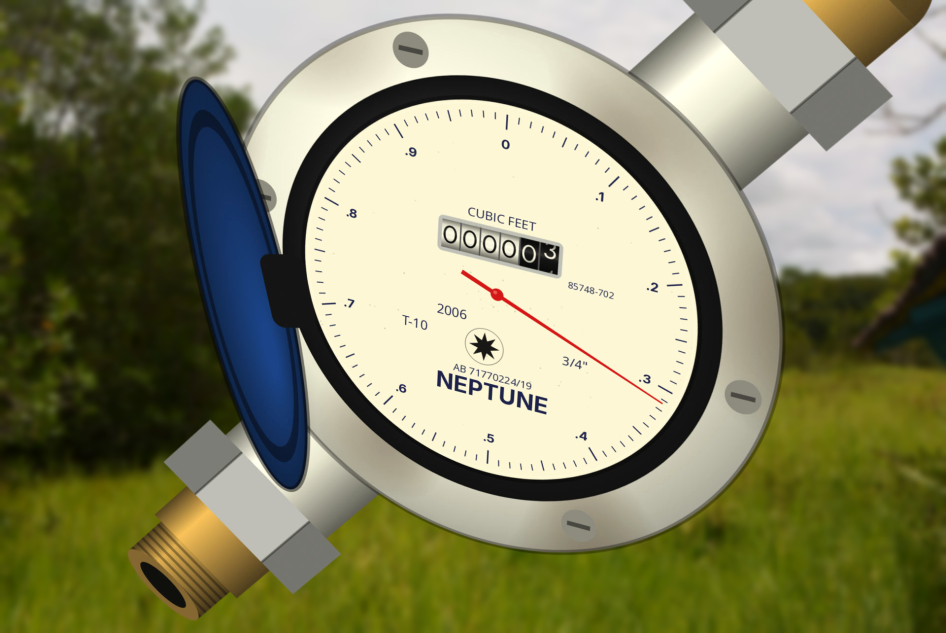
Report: 3.31ft³
